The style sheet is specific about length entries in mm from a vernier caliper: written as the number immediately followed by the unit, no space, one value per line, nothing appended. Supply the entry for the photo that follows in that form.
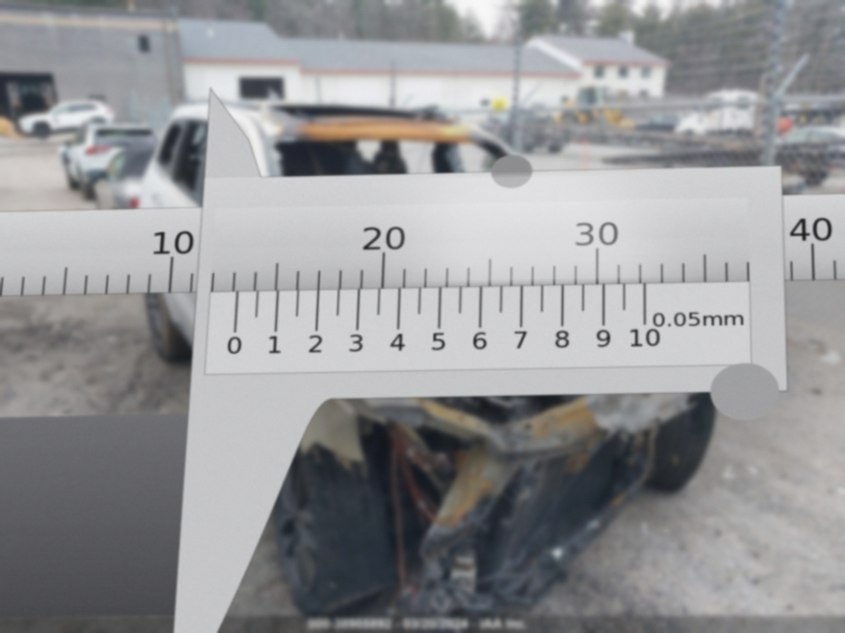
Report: 13.2mm
